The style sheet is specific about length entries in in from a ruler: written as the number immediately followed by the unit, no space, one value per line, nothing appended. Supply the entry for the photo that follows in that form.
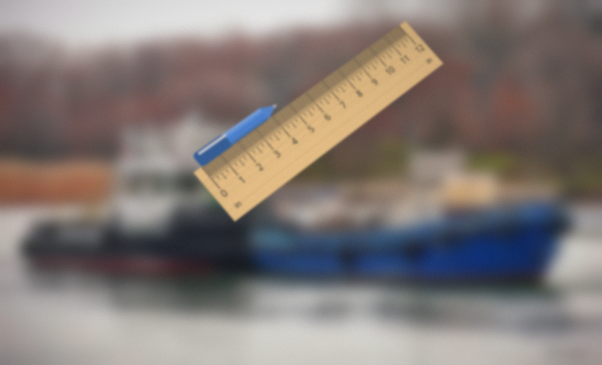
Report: 4.5in
